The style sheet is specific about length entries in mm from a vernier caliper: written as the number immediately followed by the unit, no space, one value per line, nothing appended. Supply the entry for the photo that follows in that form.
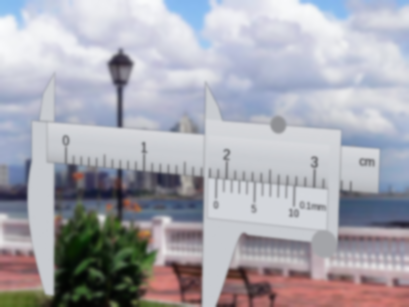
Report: 18.8mm
